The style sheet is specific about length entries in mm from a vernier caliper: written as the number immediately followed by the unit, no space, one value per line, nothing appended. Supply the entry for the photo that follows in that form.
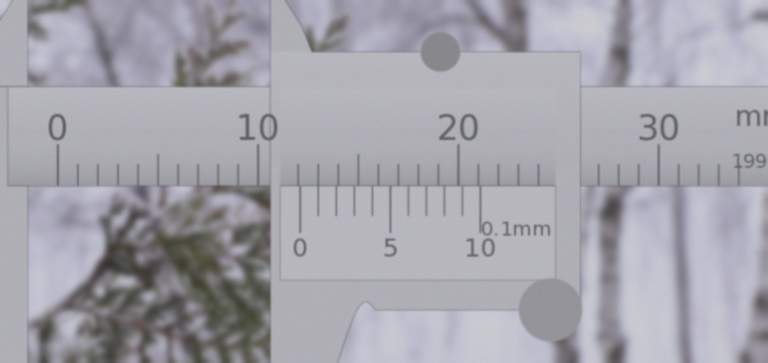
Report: 12.1mm
